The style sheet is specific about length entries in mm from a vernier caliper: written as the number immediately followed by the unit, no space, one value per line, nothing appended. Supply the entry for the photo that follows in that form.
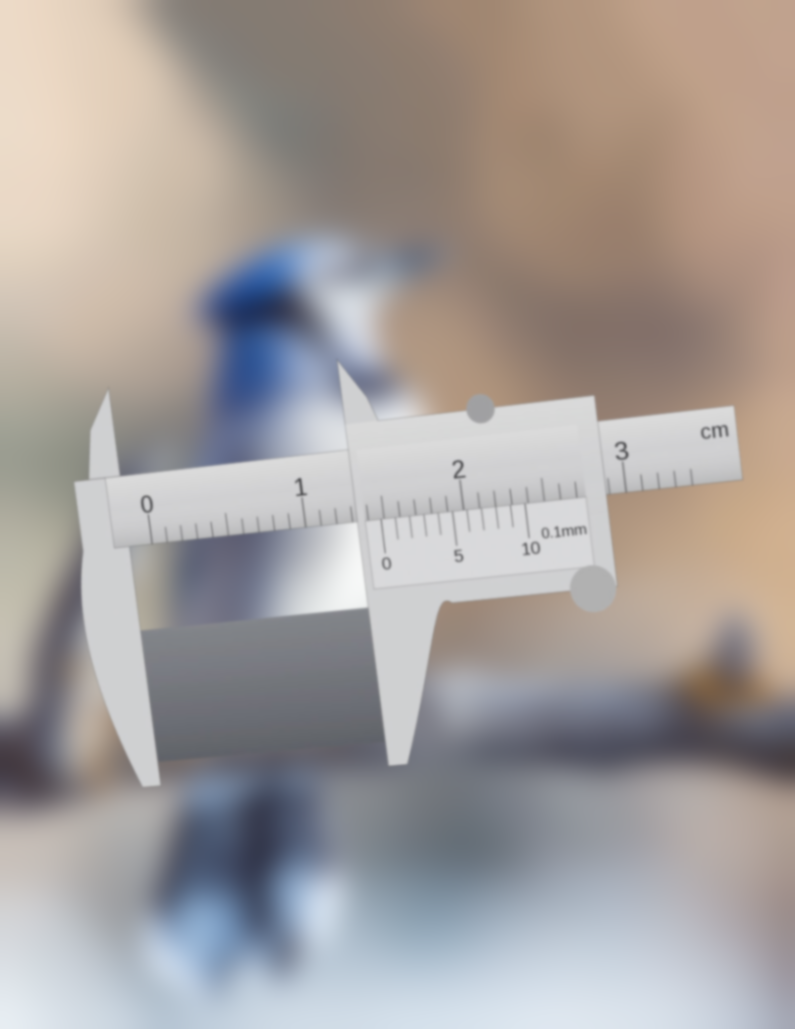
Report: 14.8mm
